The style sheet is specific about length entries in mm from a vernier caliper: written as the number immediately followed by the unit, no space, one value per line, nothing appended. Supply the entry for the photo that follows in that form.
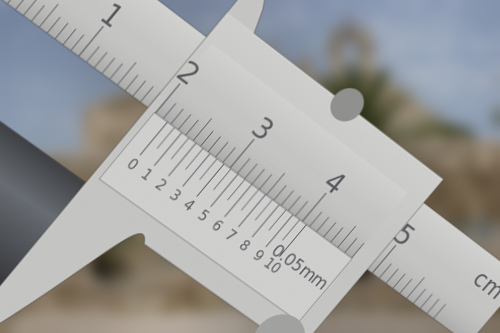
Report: 21.6mm
